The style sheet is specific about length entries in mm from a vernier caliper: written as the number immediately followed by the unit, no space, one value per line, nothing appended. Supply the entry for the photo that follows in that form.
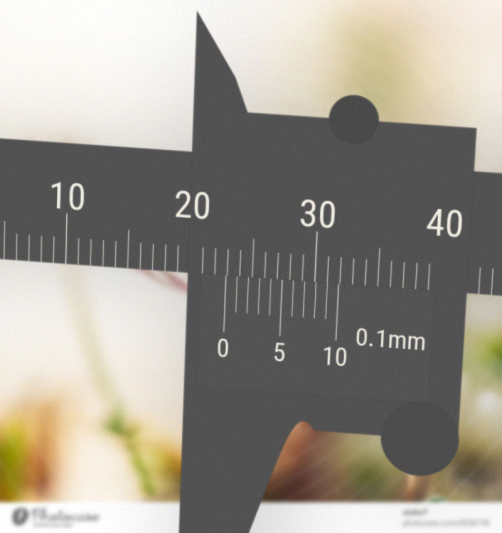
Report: 22.9mm
